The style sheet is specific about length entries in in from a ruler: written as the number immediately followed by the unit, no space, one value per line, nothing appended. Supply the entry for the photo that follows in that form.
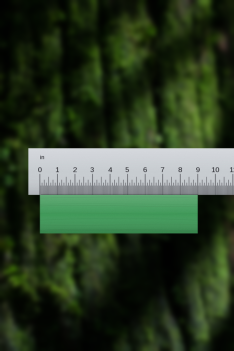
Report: 9in
